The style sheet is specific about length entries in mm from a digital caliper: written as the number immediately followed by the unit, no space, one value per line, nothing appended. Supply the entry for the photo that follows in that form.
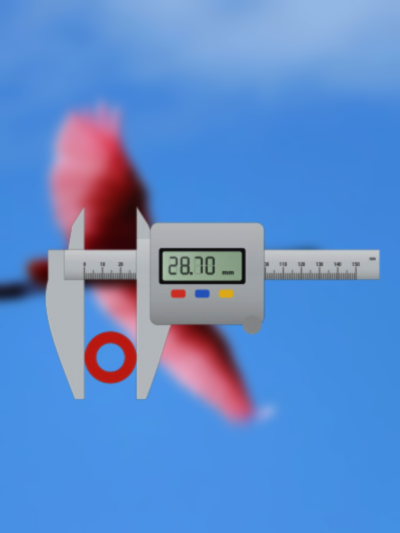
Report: 28.70mm
